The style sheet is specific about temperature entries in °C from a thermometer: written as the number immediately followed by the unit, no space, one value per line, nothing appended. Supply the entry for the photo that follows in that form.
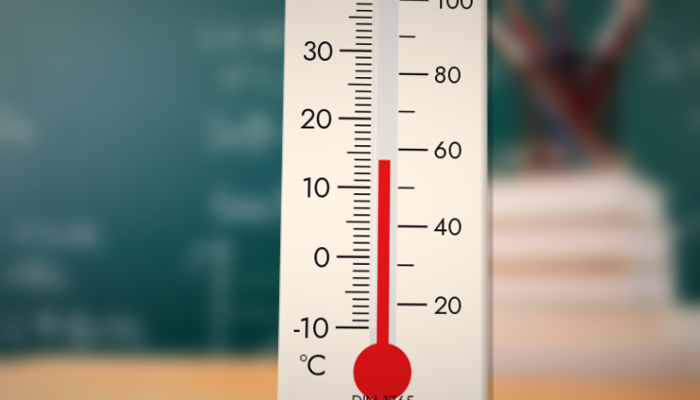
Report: 14°C
